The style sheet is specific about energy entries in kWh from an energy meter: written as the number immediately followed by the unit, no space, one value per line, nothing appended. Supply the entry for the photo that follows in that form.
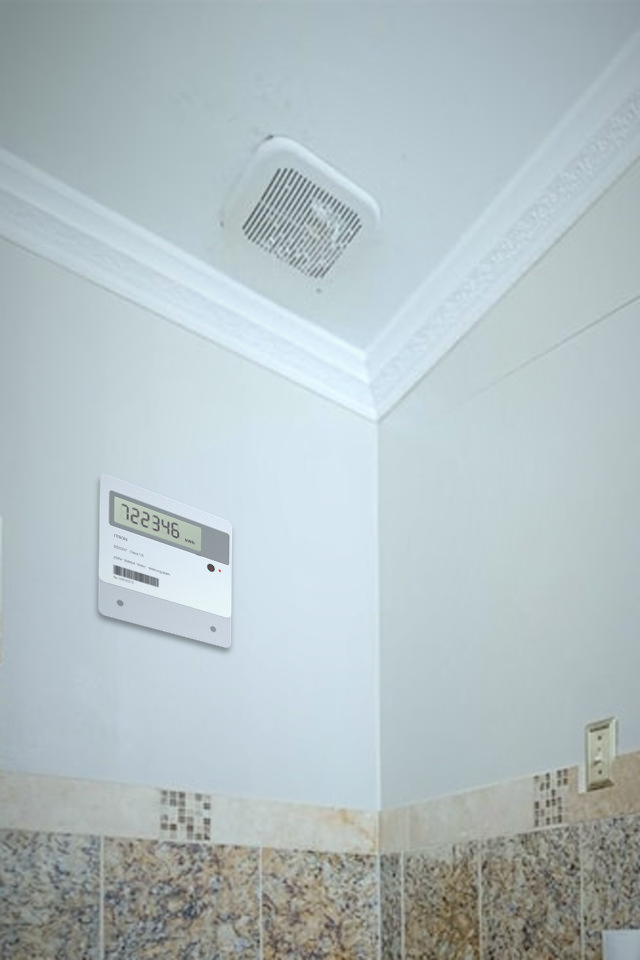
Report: 722346kWh
